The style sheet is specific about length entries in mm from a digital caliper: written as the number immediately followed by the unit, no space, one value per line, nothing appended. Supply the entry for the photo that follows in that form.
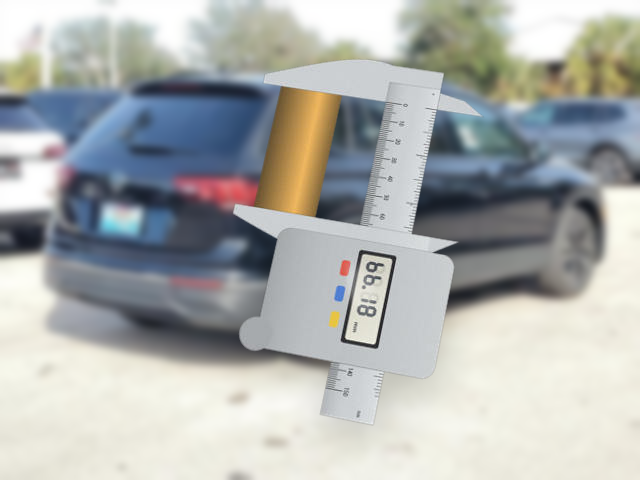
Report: 66.18mm
